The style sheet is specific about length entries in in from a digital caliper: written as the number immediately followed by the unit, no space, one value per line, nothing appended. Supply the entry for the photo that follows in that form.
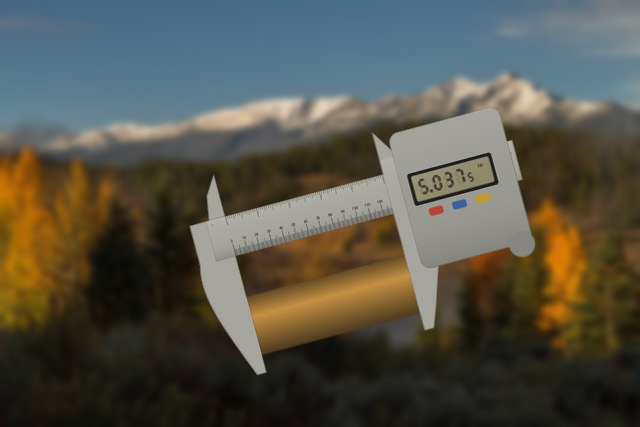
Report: 5.0375in
